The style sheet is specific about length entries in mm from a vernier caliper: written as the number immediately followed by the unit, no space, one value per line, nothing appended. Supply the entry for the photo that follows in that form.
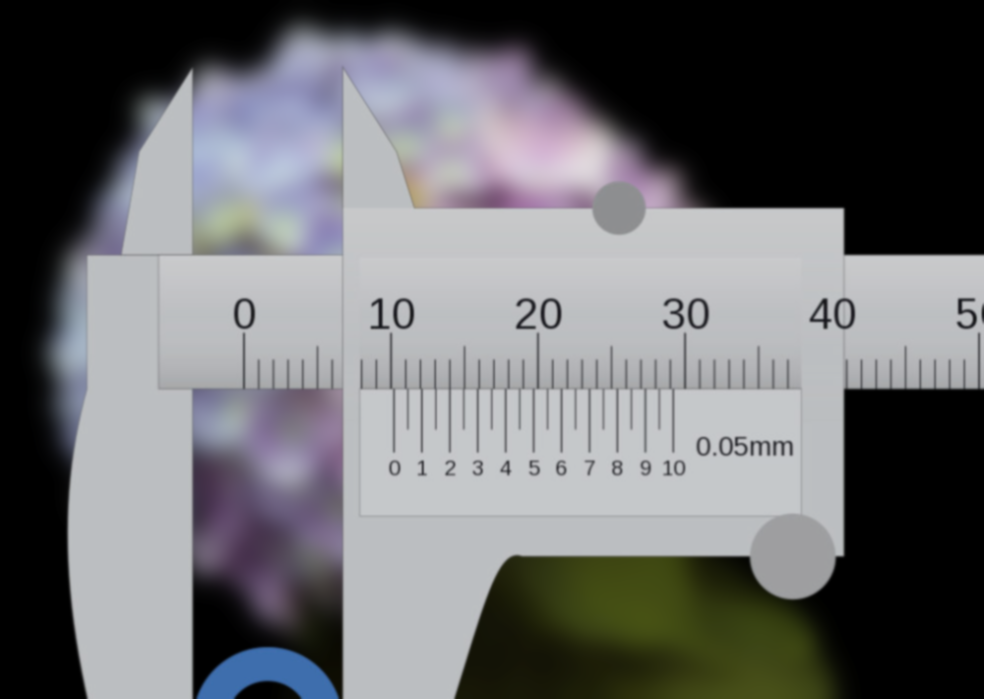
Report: 10.2mm
